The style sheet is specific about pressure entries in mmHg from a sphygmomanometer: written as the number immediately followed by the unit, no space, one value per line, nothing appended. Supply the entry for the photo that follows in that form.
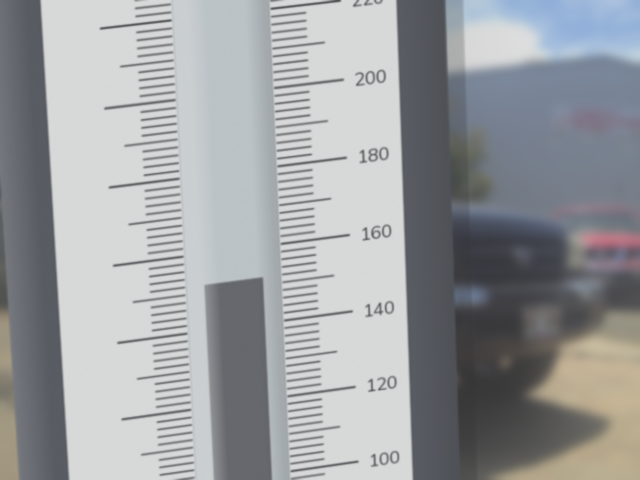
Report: 152mmHg
